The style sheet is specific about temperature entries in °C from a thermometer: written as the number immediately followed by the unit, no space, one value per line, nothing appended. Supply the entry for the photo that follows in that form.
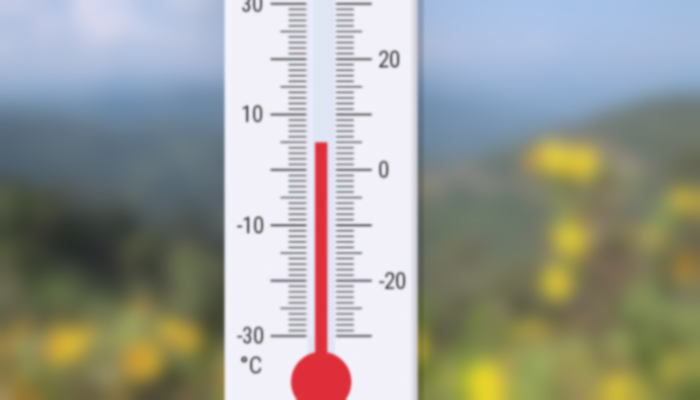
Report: 5°C
